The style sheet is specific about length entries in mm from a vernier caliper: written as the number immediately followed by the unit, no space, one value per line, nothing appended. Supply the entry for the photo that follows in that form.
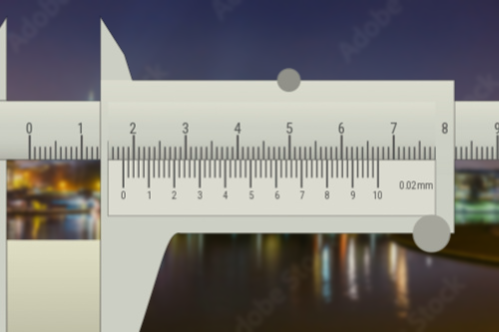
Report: 18.0mm
